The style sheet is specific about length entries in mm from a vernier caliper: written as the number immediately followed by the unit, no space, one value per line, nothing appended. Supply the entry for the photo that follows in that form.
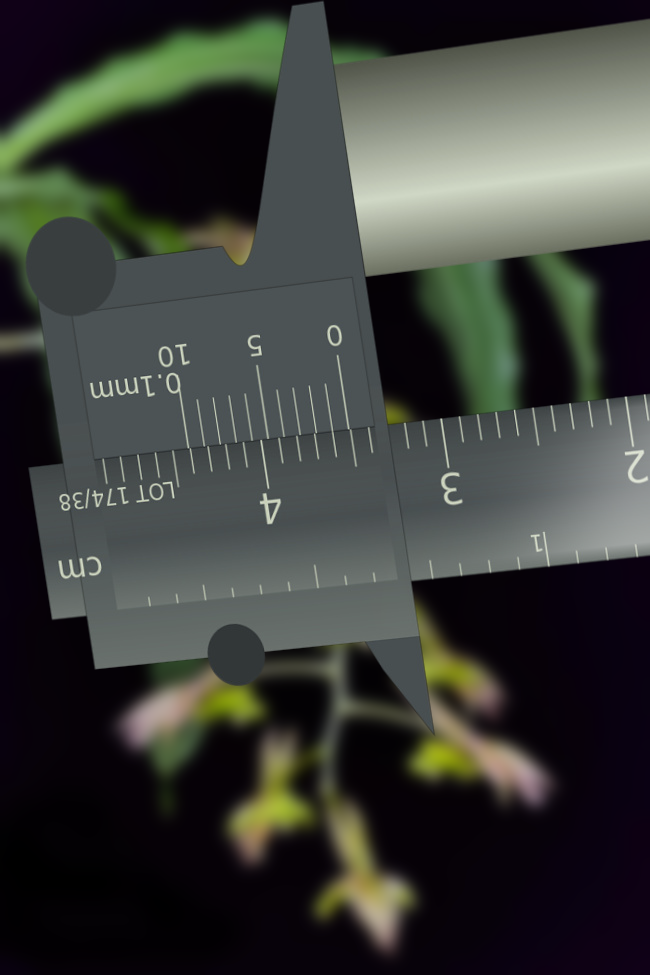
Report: 35.1mm
